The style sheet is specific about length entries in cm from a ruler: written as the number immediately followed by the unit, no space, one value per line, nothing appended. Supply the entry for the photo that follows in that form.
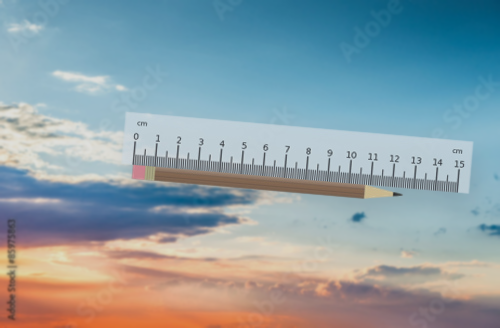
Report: 12.5cm
